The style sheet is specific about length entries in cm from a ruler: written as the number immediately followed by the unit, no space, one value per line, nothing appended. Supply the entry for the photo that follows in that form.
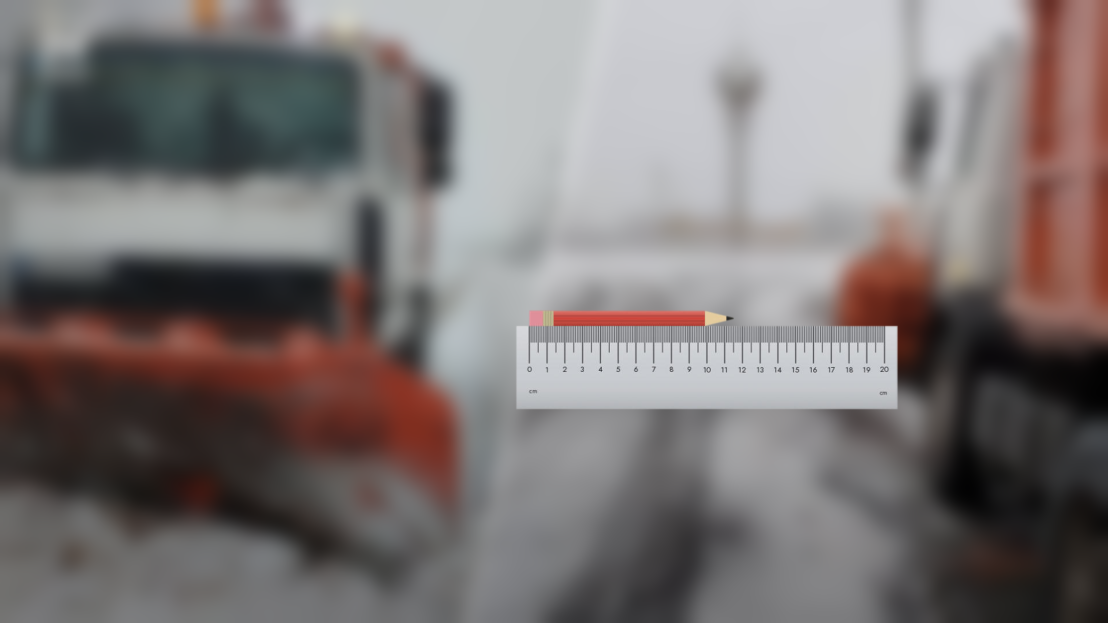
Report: 11.5cm
